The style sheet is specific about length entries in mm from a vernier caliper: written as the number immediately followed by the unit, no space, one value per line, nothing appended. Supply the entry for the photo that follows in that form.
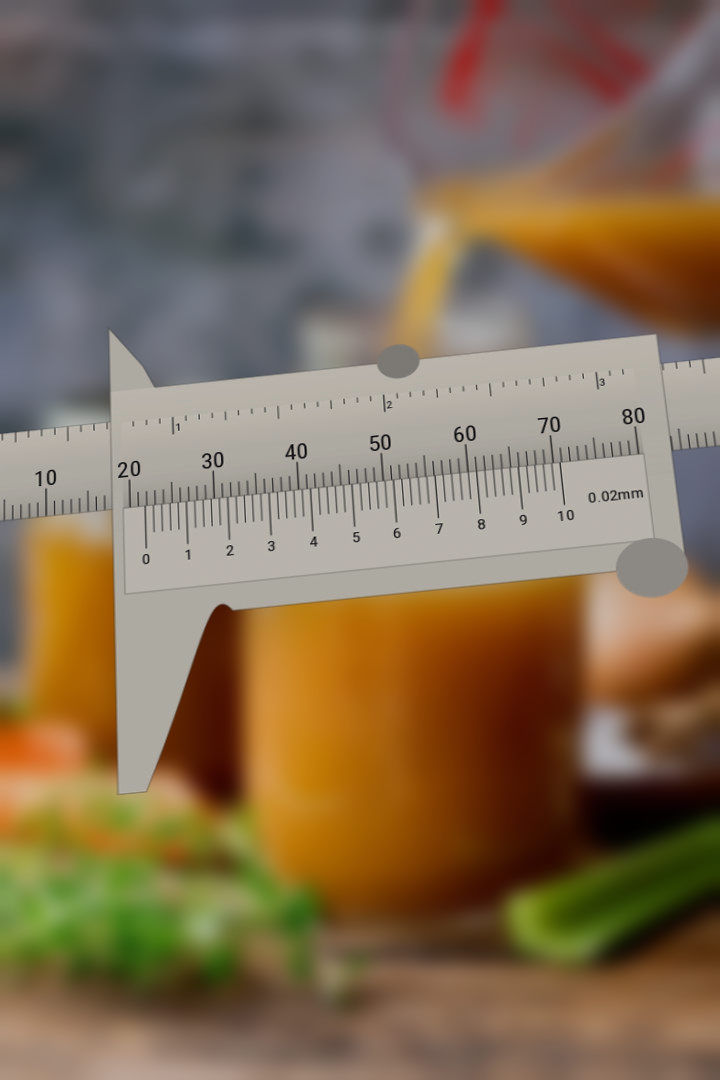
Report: 21.8mm
